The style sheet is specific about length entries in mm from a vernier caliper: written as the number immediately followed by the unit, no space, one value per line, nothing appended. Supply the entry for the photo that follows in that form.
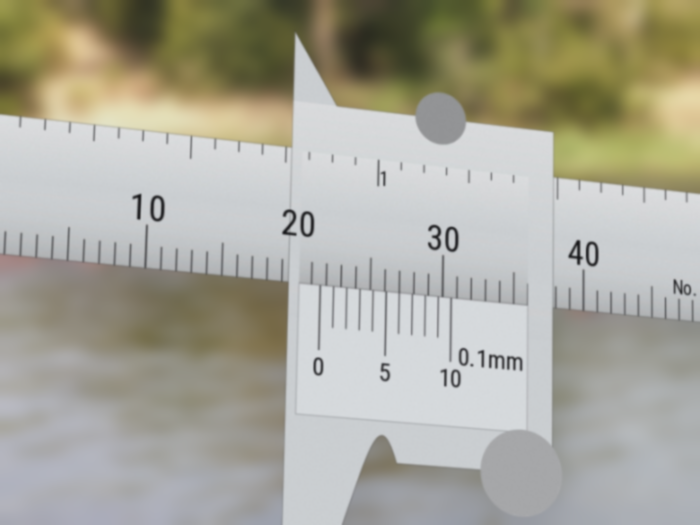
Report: 21.6mm
